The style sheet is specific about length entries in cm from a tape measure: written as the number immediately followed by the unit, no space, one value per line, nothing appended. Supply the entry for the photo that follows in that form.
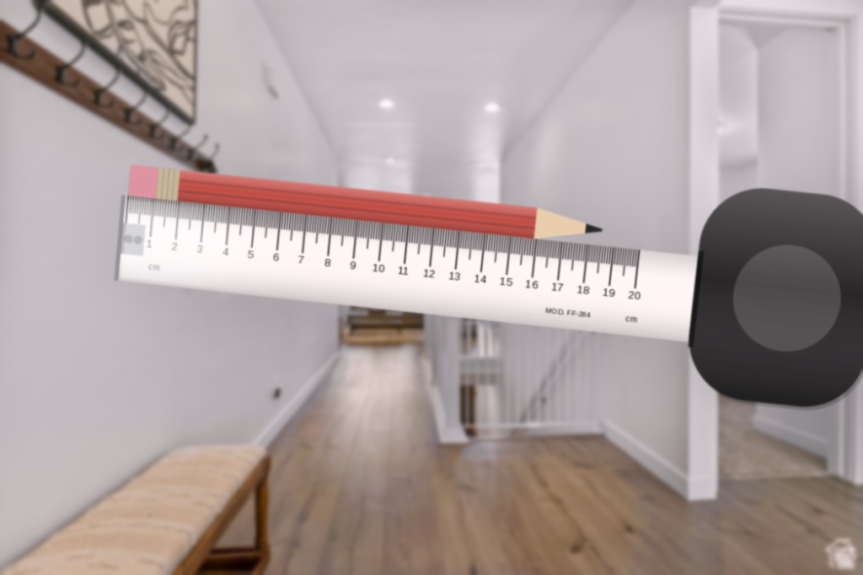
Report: 18.5cm
